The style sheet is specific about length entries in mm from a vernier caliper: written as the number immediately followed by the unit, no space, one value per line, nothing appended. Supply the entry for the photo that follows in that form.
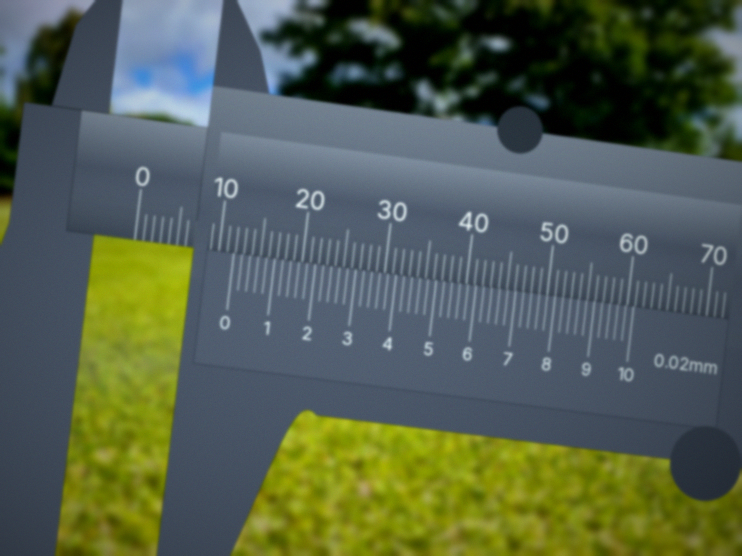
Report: 11.8mm
